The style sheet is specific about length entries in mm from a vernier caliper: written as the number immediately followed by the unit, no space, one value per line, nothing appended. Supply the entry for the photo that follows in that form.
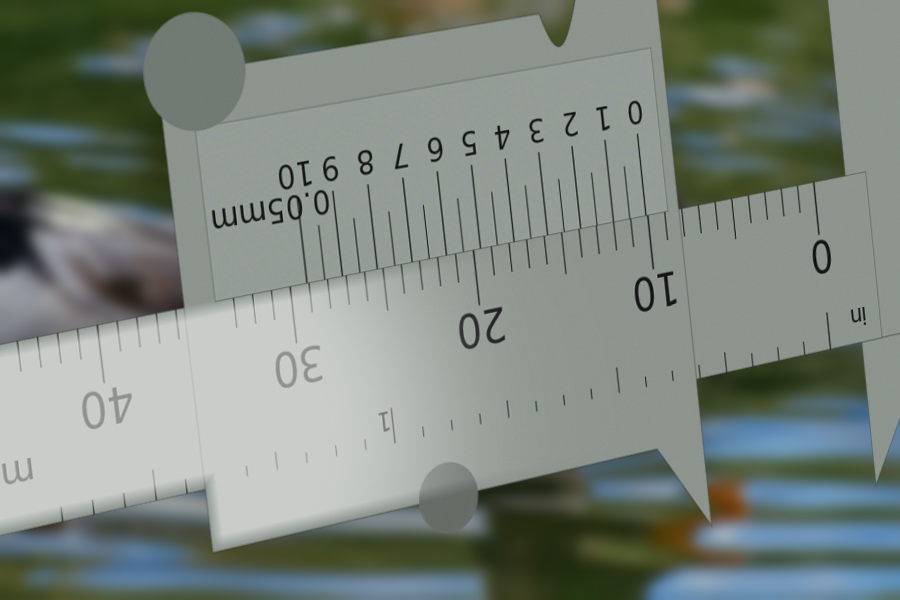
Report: 10.1mm
